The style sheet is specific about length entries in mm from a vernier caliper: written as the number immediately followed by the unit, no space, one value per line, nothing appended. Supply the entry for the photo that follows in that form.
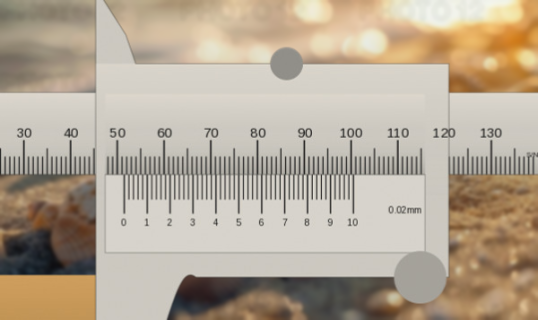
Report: 51.5mm
